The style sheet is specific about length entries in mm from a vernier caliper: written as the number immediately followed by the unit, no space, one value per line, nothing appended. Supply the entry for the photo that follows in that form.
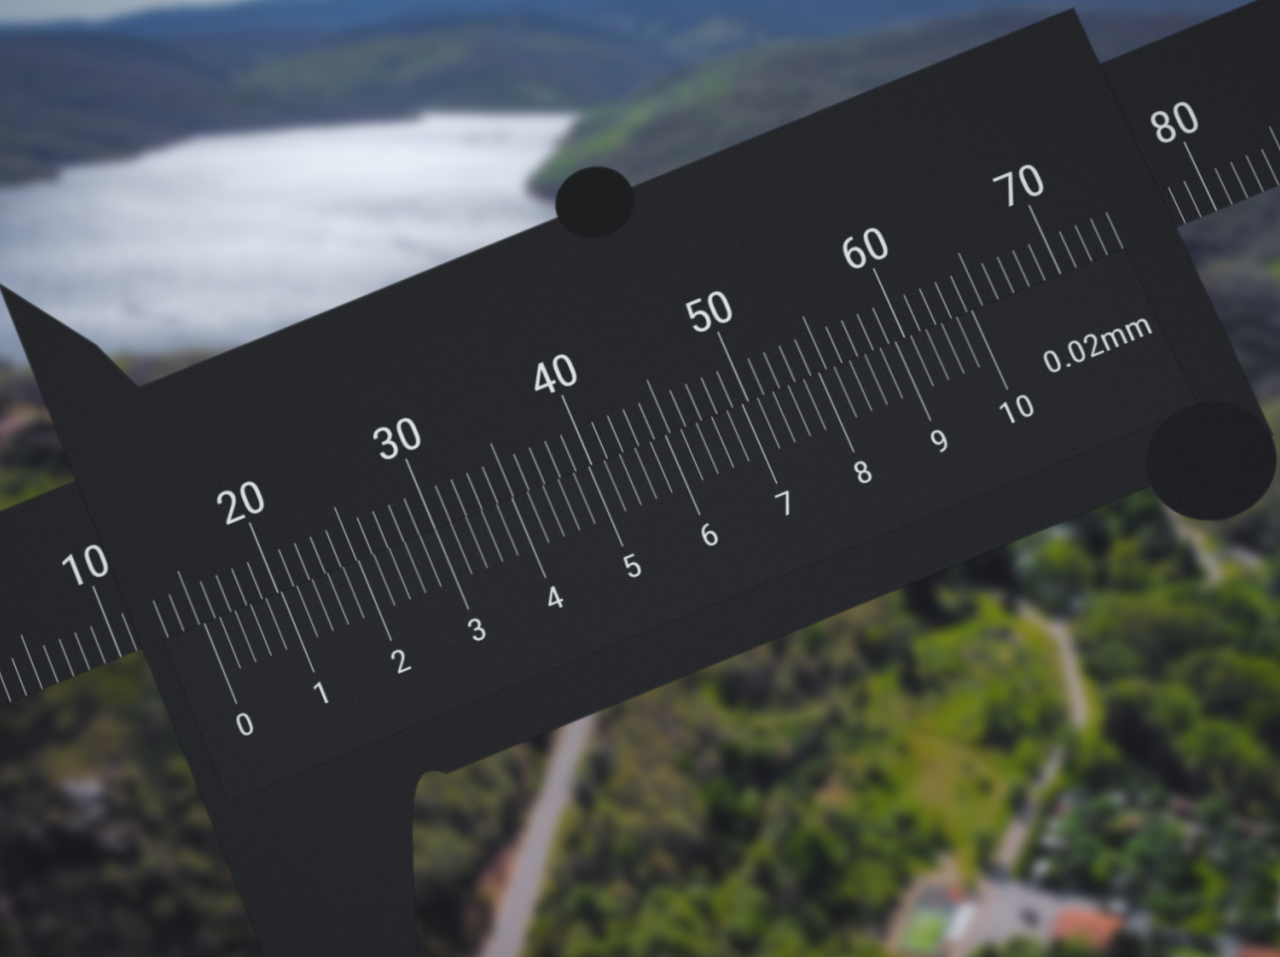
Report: 15.3mm
